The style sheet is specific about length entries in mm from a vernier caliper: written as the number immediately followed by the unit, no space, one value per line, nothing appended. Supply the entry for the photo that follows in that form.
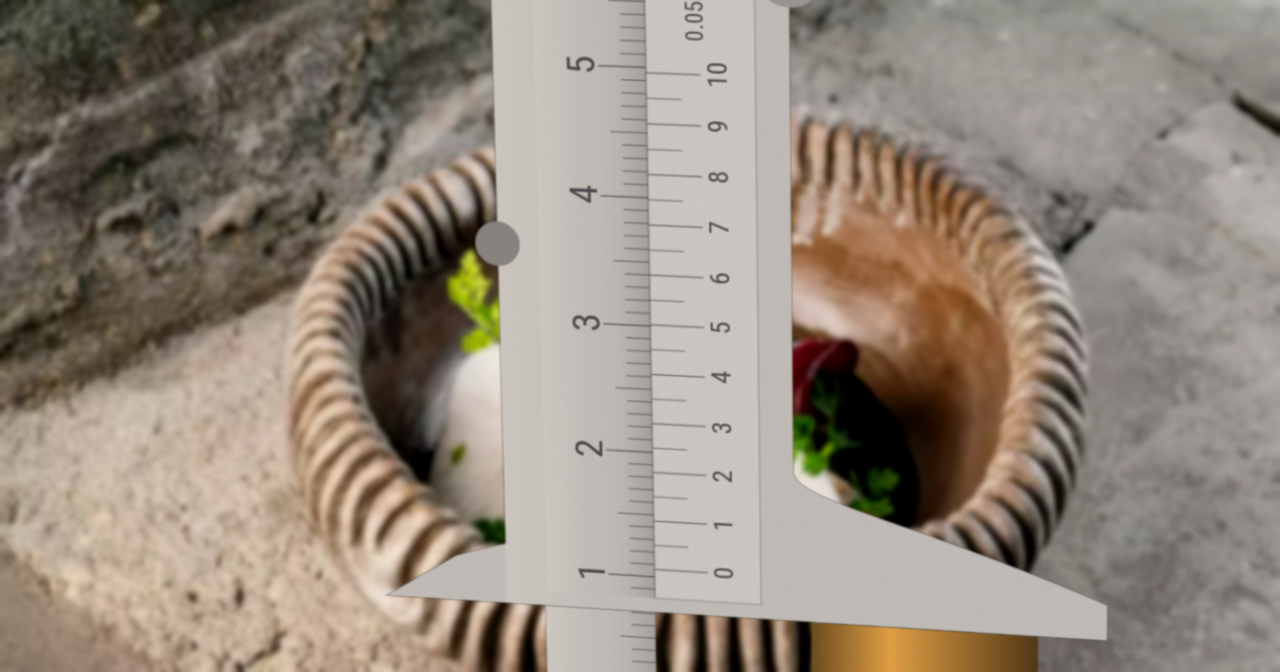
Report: 10.6mm
